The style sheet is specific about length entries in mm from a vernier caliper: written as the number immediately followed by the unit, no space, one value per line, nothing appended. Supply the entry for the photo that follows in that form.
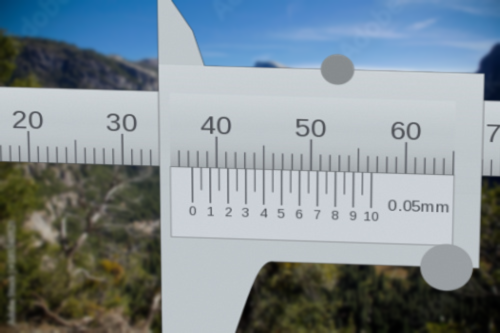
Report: 37.4mm
